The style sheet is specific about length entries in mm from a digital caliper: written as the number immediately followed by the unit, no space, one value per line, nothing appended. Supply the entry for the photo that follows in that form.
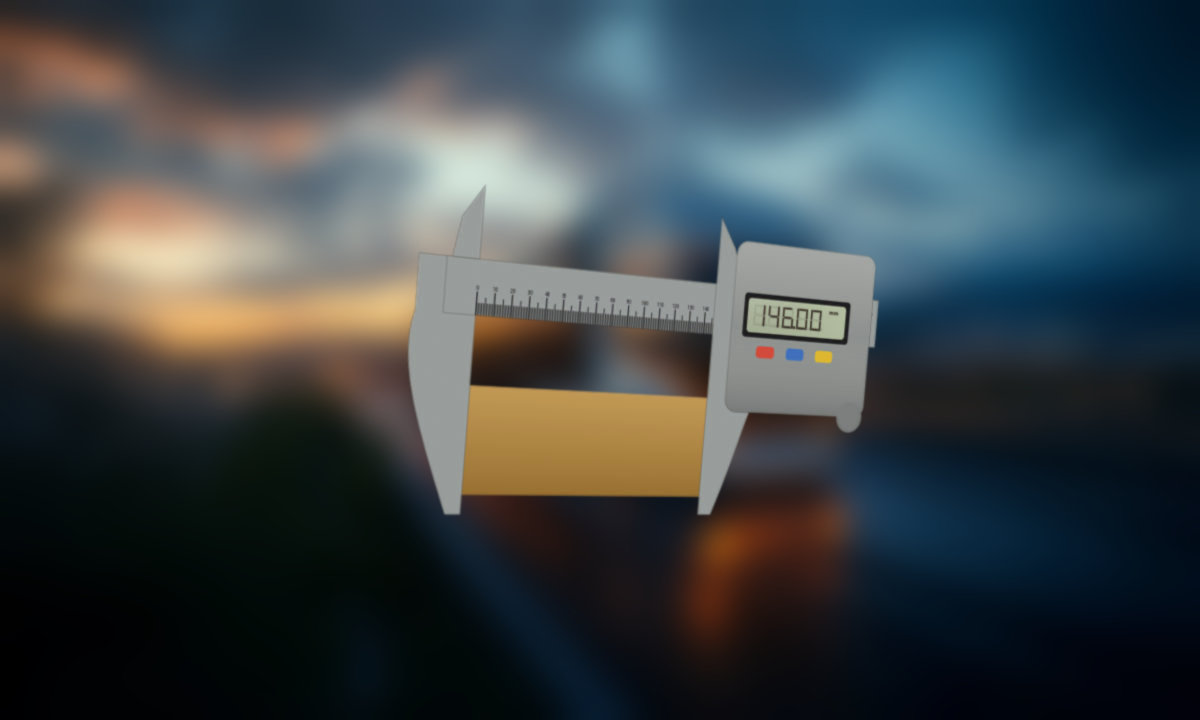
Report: 146.00mm
